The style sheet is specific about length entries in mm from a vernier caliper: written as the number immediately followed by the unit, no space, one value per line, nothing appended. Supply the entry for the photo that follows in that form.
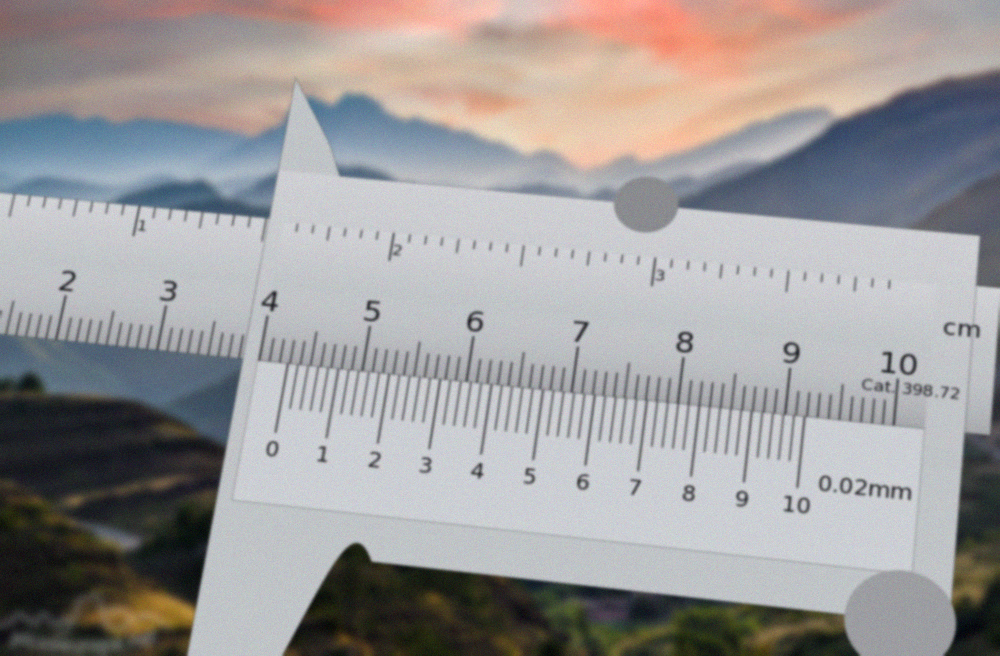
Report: 42.8mm
